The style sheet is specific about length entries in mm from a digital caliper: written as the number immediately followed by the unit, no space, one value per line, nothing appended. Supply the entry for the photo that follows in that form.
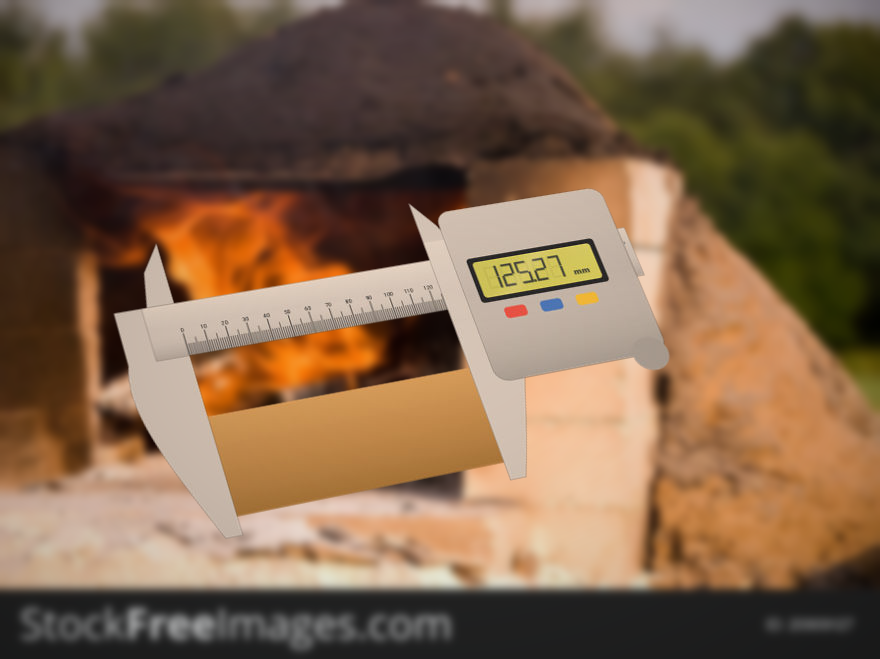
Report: 125.27mm
